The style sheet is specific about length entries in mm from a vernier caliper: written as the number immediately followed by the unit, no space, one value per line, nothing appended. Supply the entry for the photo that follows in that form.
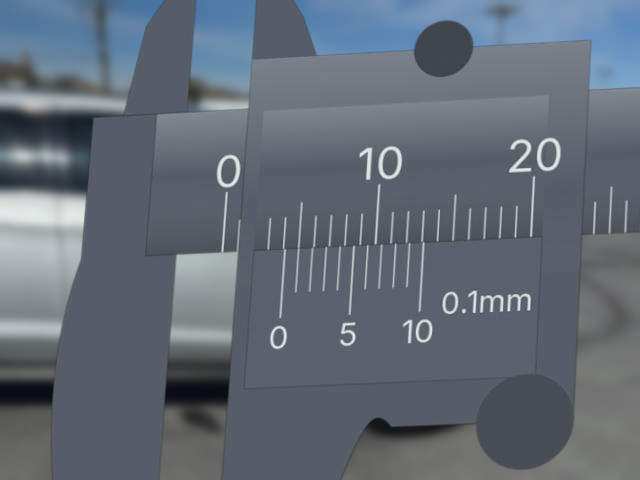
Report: 4.1mm
